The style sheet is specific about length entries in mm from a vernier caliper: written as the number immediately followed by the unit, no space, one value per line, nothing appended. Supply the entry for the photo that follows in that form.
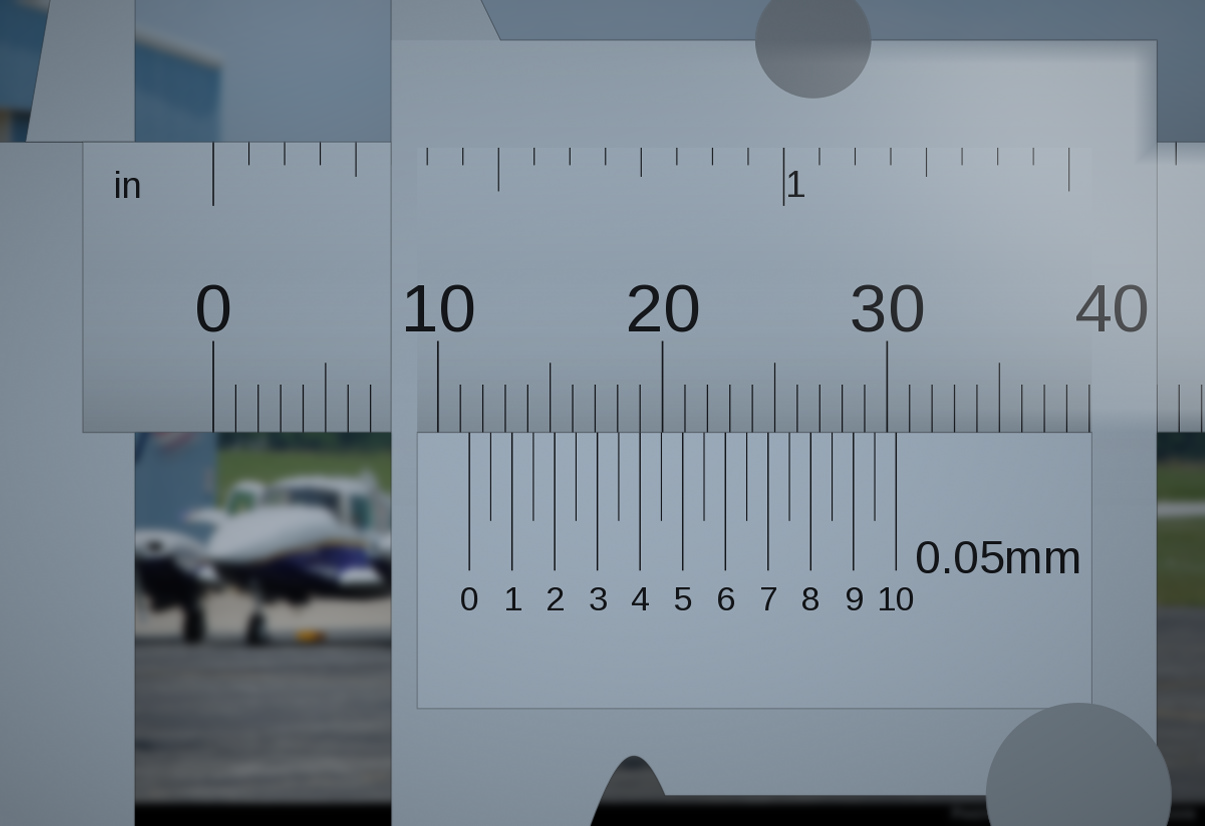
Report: 11.4mm
